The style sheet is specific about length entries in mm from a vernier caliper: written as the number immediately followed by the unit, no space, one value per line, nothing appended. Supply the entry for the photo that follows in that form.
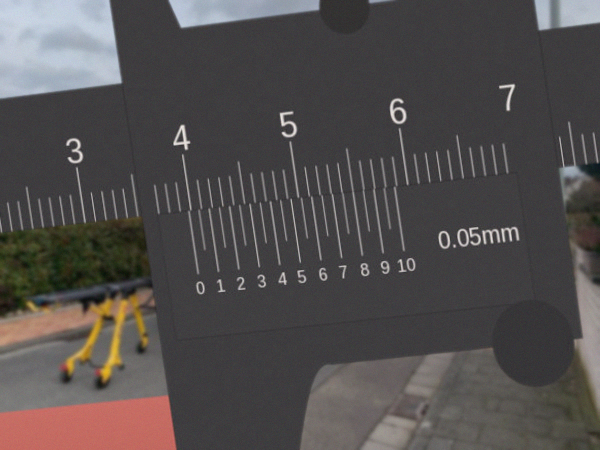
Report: 39.8mm
